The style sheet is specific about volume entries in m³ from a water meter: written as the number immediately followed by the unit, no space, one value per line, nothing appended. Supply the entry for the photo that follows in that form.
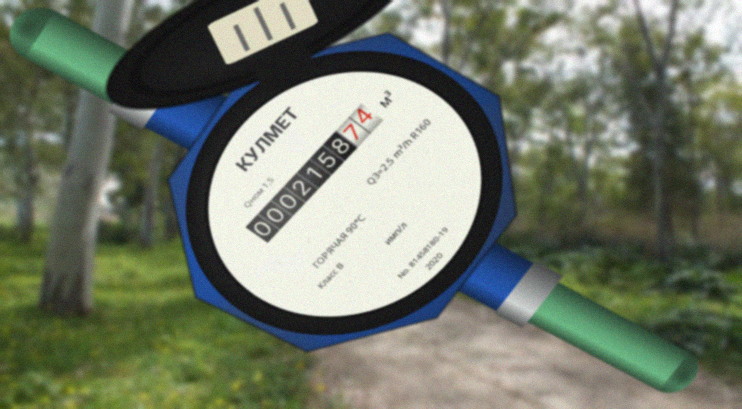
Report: 2158.74m³
